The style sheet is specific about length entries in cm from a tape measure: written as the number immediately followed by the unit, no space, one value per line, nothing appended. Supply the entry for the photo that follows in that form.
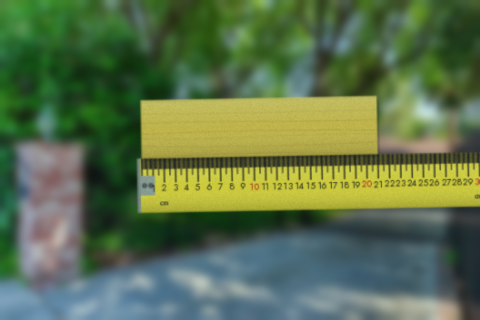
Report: 21cm
